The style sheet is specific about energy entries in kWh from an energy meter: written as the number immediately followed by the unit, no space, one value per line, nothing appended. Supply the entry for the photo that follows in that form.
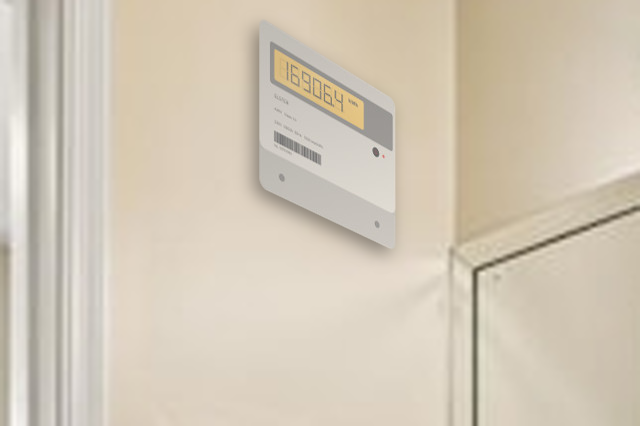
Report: 16906.4kWh
